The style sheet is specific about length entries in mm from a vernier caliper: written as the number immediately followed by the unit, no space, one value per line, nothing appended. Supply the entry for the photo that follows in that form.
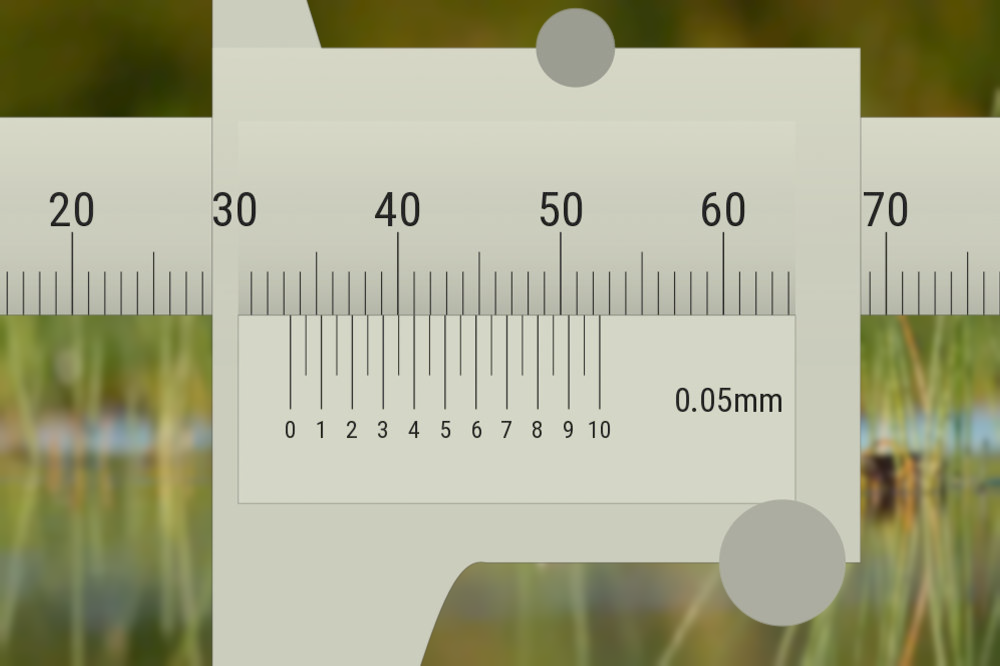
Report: 33.4mm
